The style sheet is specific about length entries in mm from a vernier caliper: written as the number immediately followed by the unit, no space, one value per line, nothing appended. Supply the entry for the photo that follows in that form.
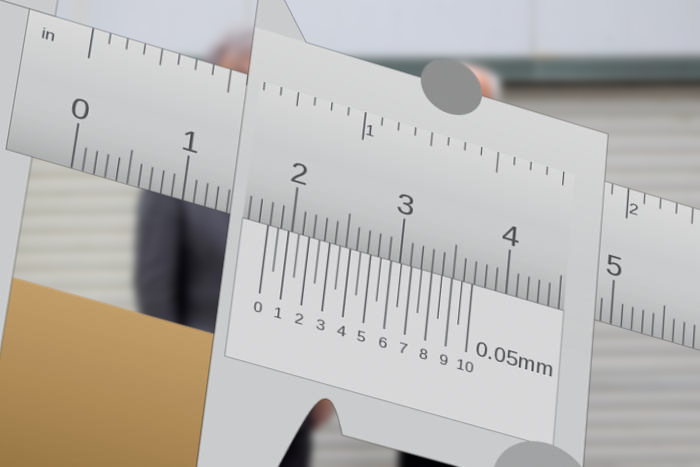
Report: 17.8mm
